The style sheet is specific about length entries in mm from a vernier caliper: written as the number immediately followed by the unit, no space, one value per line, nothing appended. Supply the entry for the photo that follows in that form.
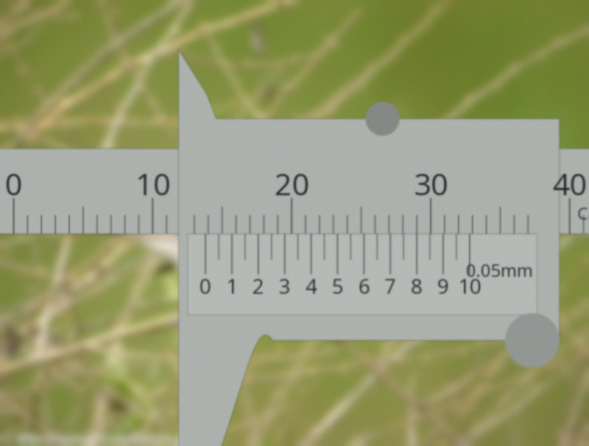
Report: 13.8mm
